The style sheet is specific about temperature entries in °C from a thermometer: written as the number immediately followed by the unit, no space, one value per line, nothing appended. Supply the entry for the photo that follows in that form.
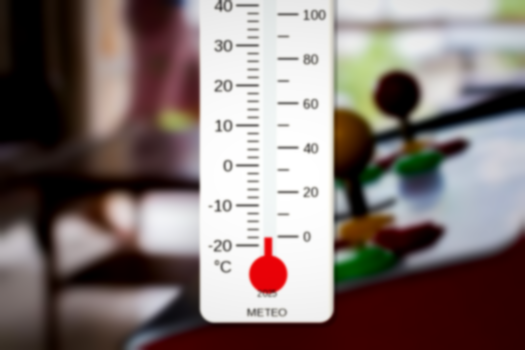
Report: -18°C
